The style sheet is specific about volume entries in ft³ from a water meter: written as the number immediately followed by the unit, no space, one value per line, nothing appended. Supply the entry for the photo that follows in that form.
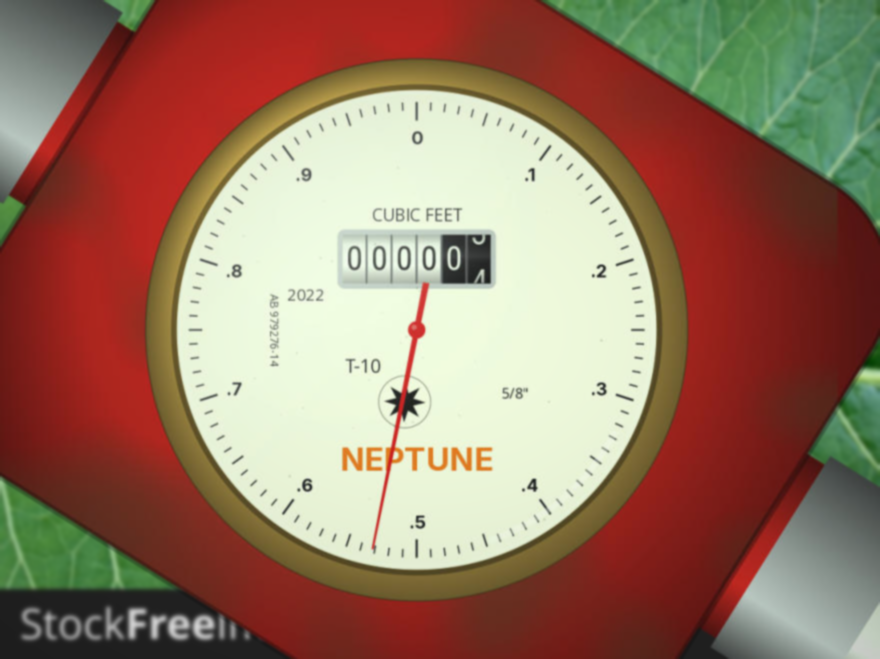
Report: 3.53ft³
